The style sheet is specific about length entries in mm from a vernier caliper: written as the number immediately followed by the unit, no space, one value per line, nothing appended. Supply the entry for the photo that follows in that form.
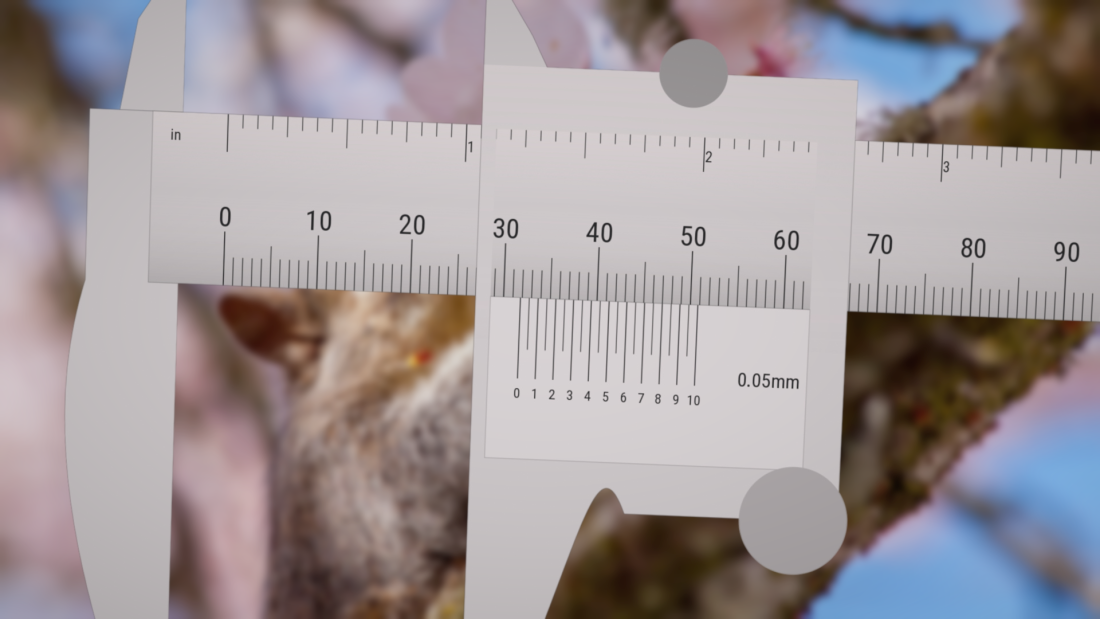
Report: 31.8mm
